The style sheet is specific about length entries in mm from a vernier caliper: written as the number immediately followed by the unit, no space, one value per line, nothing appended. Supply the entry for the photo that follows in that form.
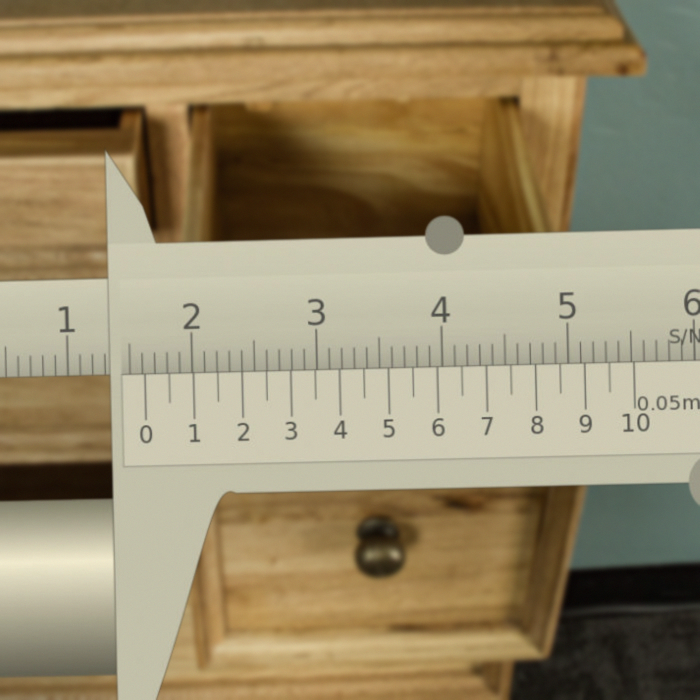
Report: 16.2mm
